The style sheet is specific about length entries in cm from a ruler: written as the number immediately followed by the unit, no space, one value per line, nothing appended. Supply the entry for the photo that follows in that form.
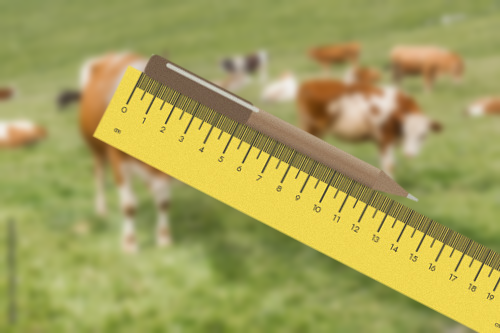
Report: 14cm
